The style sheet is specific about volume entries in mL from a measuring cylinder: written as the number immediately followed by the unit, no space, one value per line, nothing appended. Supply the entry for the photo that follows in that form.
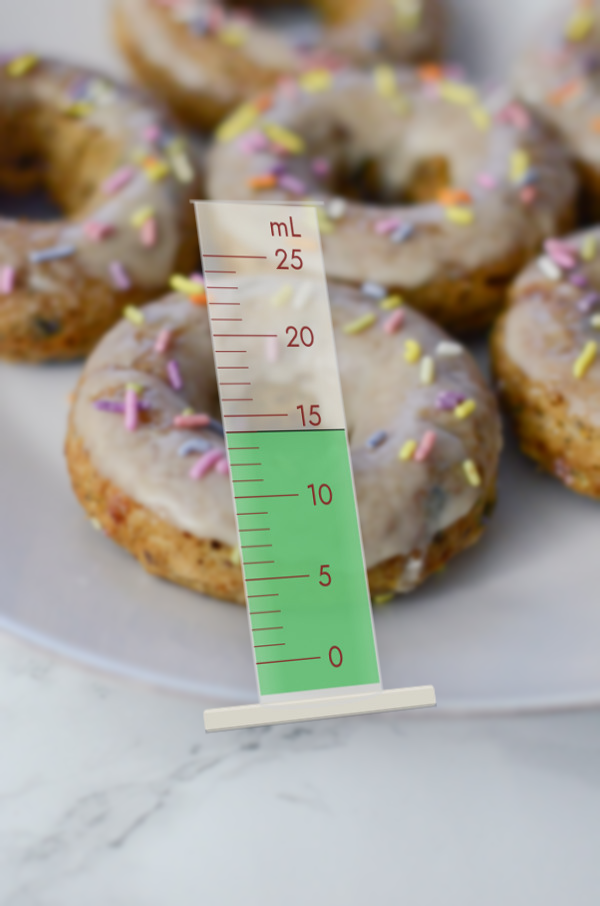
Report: 14mL
